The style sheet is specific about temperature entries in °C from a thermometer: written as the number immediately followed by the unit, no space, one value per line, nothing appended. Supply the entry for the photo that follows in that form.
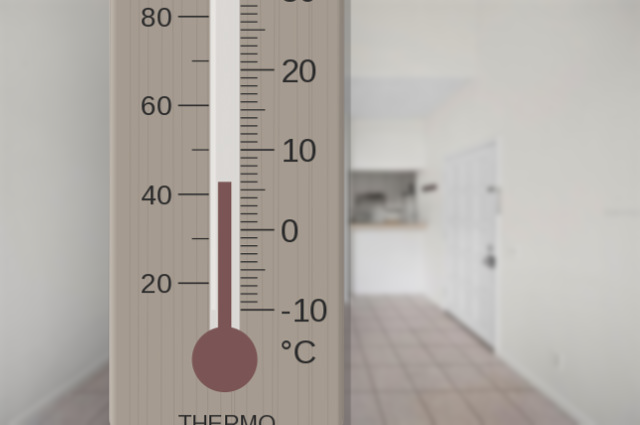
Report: 6°C
